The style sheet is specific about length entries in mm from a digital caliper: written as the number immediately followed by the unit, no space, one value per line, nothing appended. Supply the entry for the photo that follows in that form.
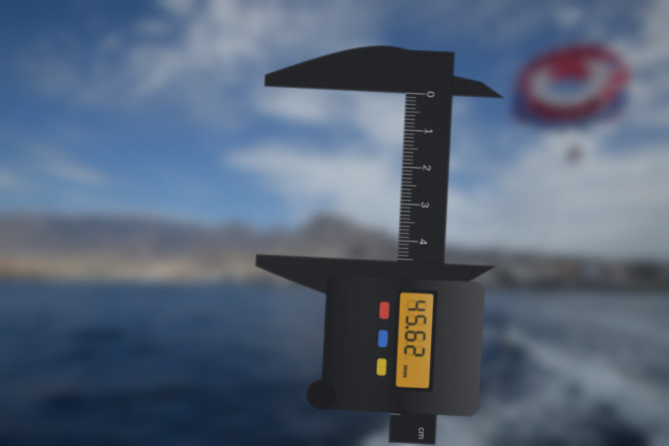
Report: 45.62mm
